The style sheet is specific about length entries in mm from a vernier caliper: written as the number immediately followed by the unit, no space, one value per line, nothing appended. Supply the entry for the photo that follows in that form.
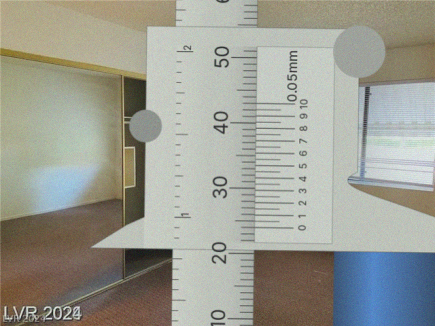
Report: 24.0mm
